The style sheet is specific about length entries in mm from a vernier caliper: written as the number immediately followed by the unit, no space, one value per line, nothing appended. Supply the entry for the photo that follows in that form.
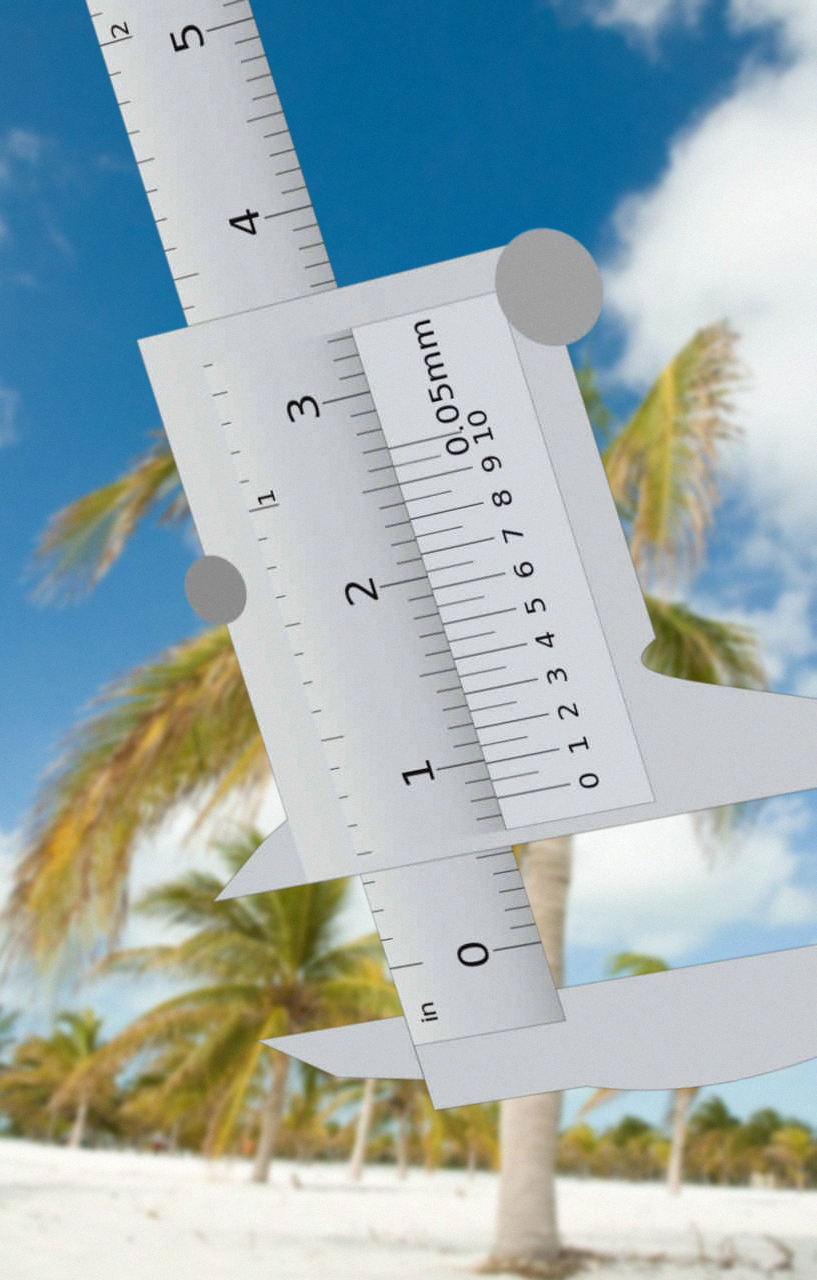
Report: 7.9mm
